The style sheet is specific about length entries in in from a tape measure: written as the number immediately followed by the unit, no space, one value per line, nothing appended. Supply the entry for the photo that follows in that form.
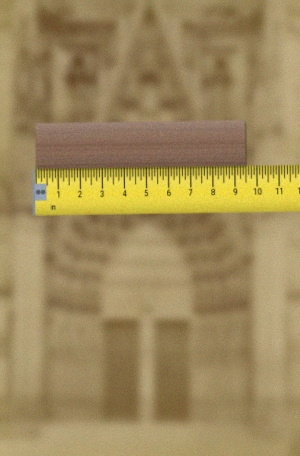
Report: 9.5in
